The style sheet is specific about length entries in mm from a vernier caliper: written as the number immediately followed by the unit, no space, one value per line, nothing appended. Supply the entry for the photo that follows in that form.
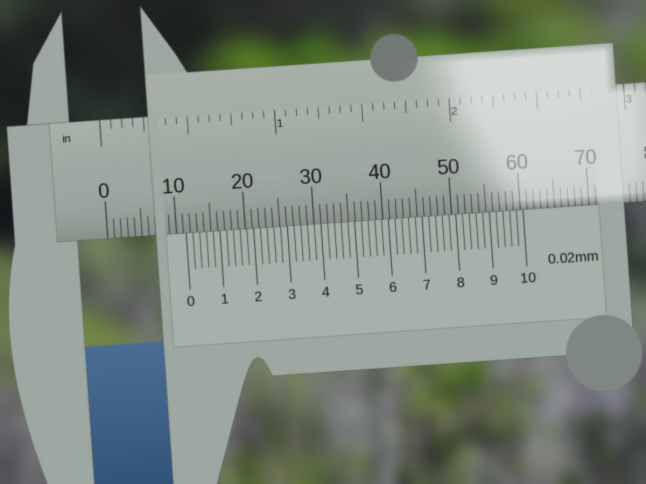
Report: 11.4mm
